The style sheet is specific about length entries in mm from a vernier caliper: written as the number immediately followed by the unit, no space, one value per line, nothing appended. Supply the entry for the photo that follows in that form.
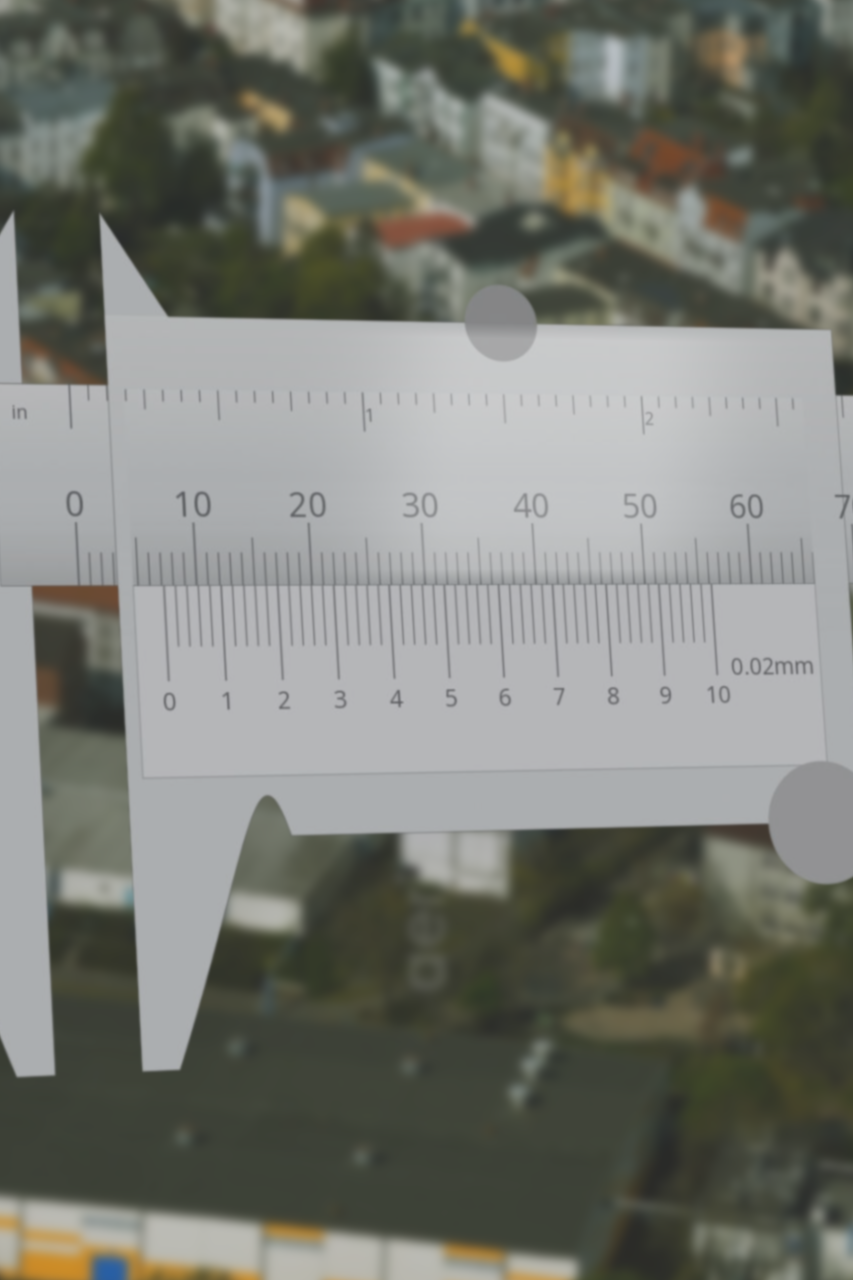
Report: 7.2mm
